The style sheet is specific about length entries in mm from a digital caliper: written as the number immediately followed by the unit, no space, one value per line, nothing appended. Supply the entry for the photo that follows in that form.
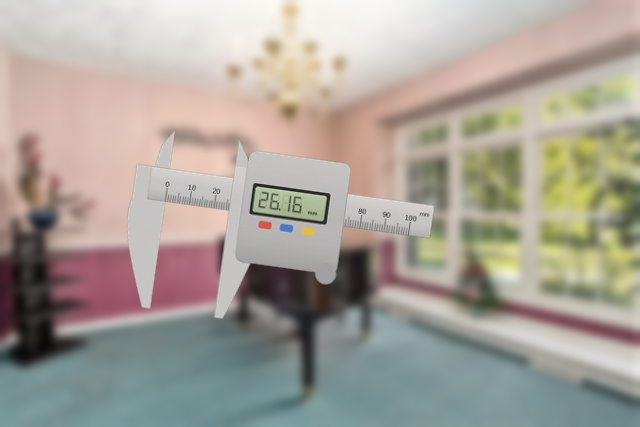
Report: 26.16mm
